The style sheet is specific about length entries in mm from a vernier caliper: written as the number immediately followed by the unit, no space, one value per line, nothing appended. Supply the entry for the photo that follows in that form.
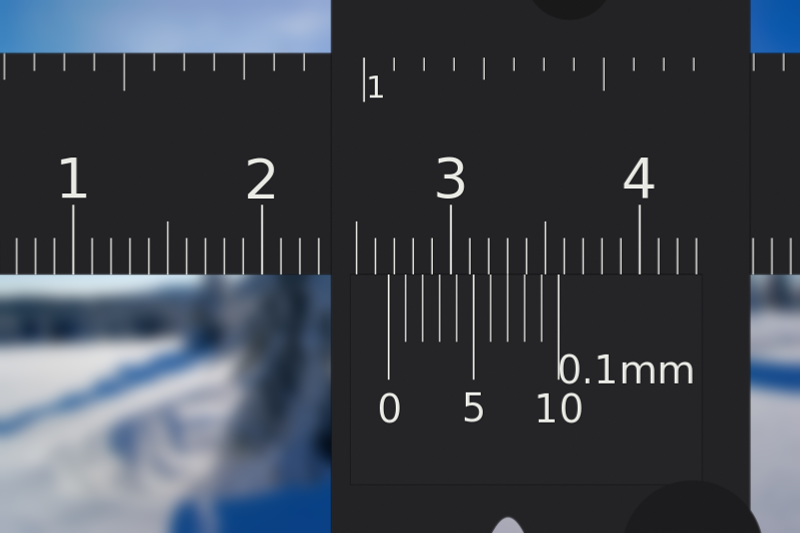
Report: 26.7mm
